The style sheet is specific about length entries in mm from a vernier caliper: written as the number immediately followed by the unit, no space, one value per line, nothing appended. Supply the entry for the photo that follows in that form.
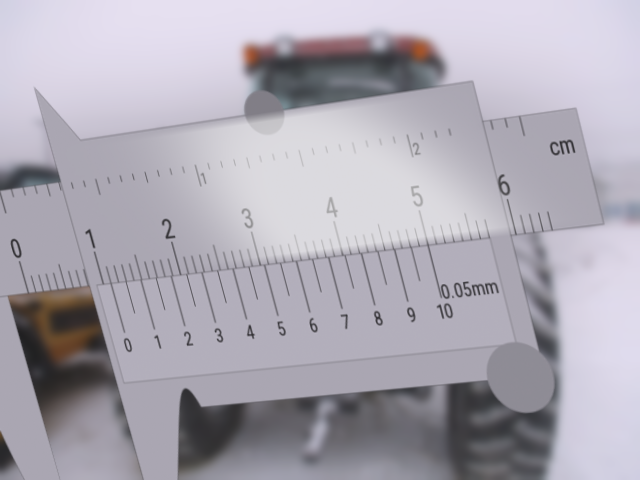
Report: 11.0mm
